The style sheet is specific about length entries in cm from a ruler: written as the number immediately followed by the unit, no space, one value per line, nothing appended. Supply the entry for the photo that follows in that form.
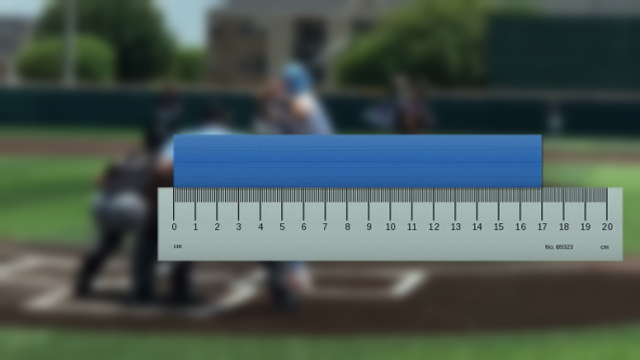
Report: 17cm
